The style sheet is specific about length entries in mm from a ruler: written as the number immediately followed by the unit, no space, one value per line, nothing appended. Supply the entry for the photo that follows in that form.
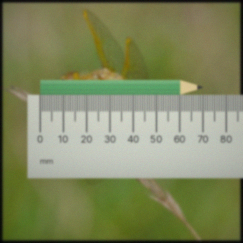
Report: 70mm
